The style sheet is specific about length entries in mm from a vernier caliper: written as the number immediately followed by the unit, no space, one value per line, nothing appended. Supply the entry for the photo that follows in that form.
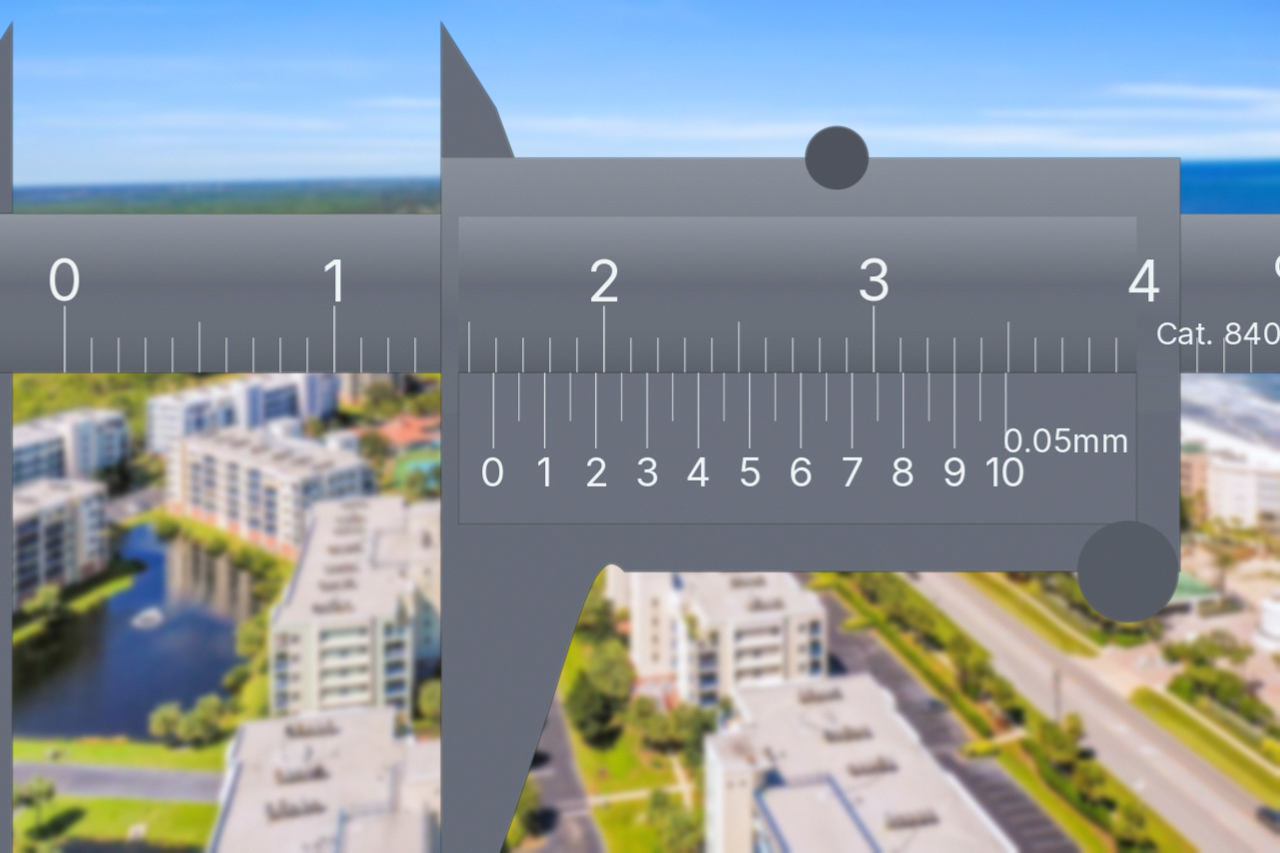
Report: 15.90mm
